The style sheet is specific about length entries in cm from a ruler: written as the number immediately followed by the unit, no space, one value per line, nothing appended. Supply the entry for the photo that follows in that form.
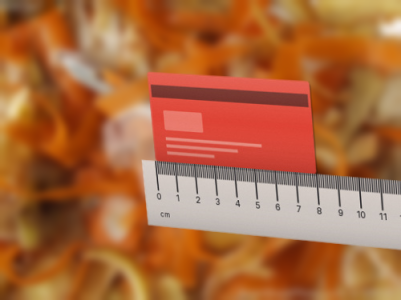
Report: 8cm
